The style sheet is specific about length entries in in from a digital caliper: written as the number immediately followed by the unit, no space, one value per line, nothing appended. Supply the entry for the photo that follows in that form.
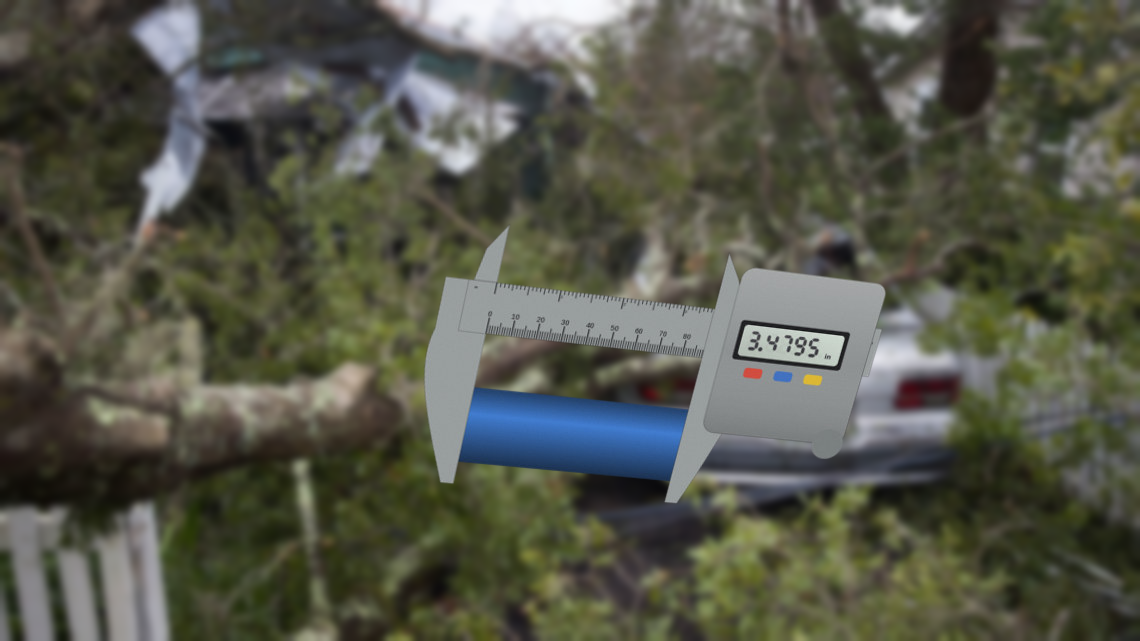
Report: 3.4795in
